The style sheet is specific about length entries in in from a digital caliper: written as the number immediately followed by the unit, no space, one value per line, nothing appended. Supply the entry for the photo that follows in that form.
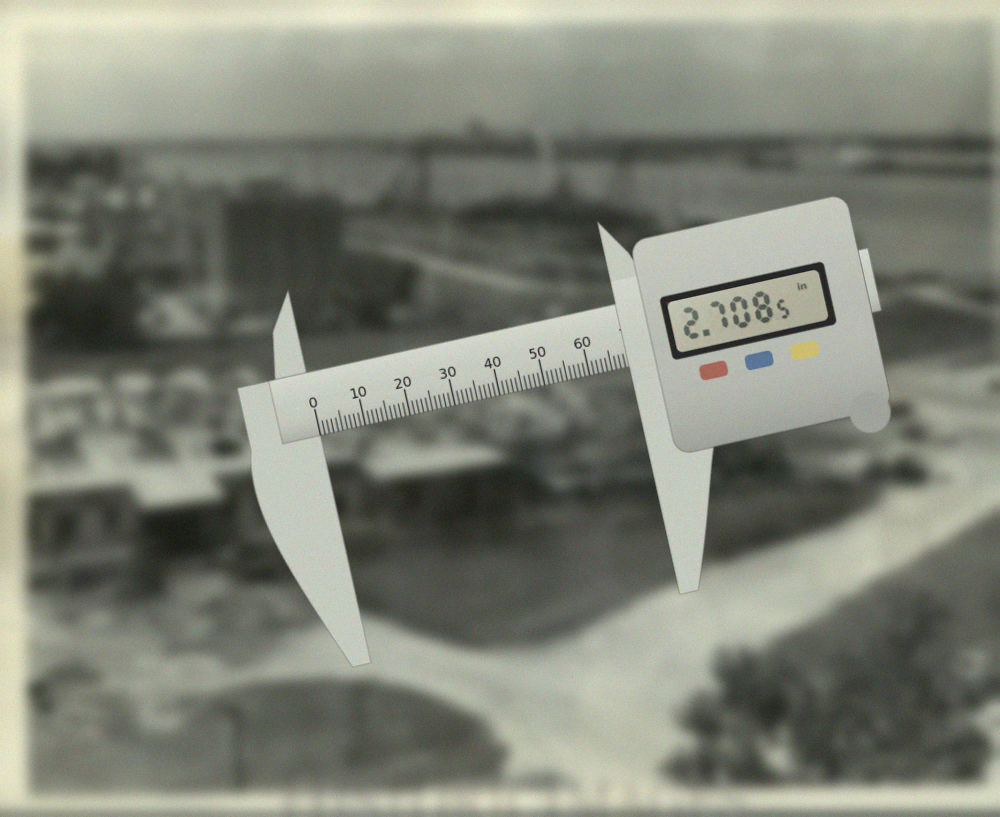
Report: 2.7085in
